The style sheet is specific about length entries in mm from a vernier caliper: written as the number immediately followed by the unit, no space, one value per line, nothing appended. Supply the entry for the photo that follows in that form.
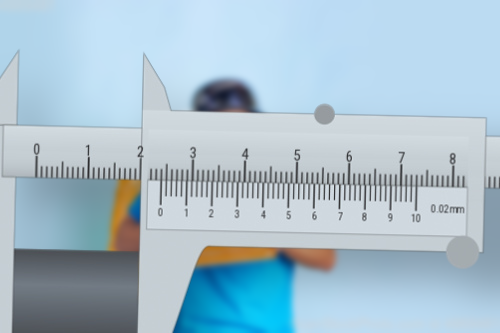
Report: 24.0mm
